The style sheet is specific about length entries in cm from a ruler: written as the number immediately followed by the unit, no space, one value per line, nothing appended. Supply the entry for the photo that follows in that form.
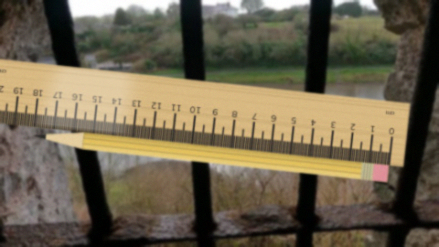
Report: 18cm
